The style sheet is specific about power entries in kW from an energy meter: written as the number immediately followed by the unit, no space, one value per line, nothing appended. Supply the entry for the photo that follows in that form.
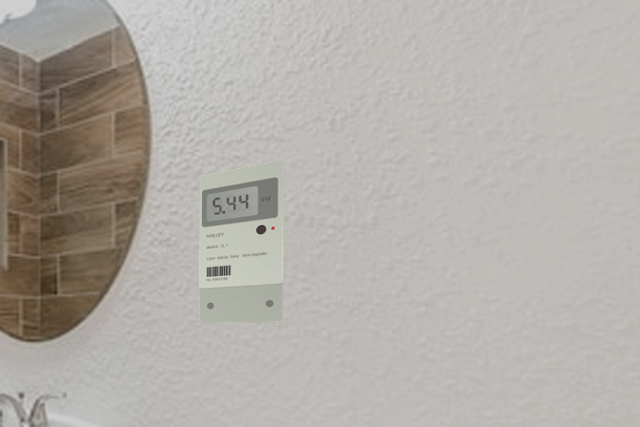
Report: 5.44kW
